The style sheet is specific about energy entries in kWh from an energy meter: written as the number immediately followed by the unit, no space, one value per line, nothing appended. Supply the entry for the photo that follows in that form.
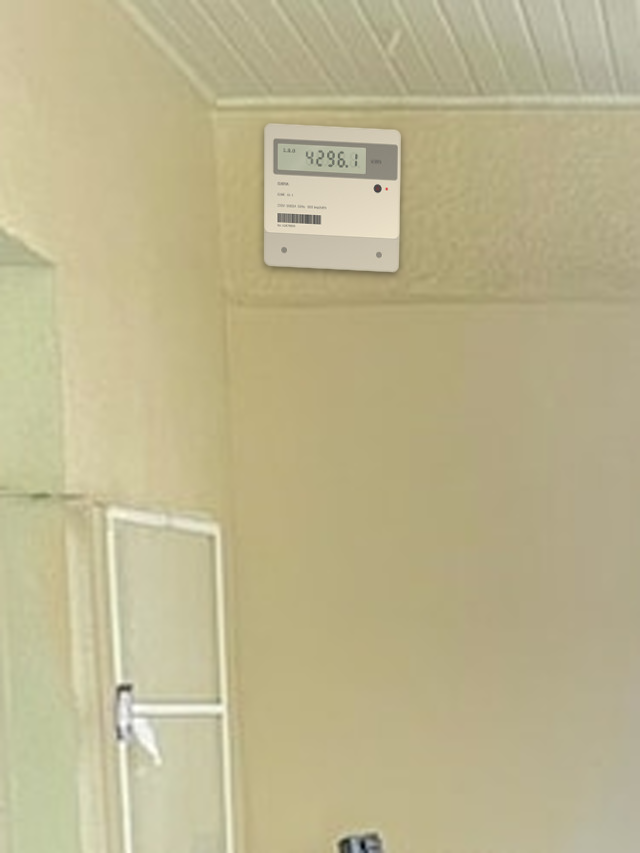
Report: 4296.1kWh
